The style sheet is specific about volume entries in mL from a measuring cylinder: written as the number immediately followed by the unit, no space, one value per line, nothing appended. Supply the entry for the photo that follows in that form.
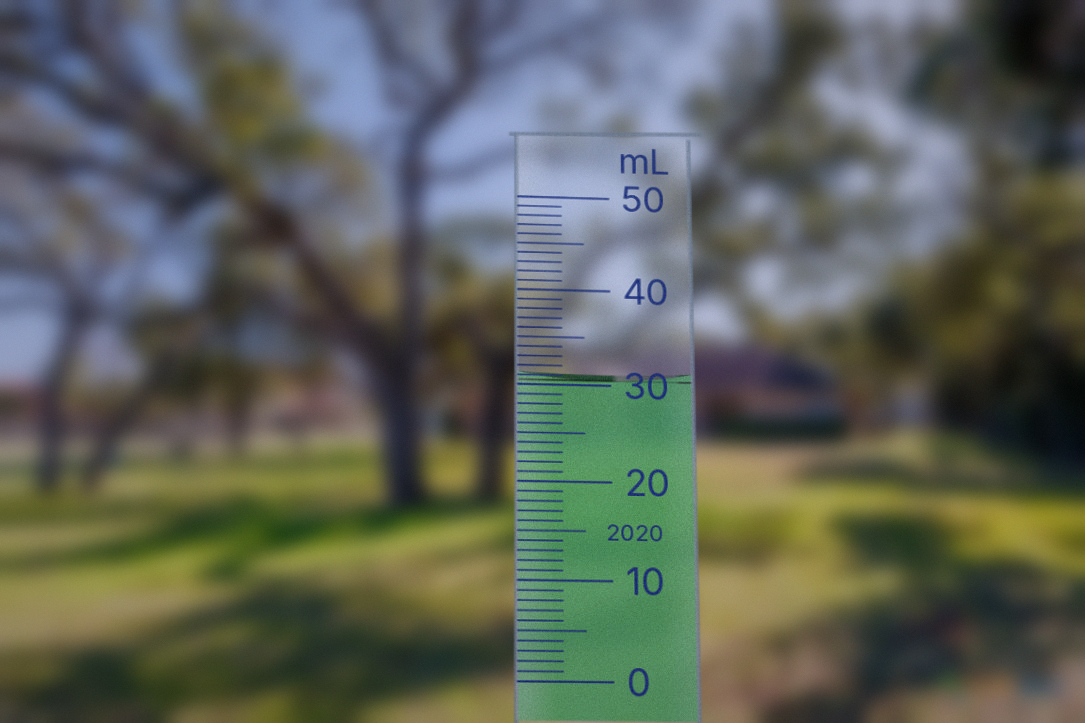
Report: 30.5mL
